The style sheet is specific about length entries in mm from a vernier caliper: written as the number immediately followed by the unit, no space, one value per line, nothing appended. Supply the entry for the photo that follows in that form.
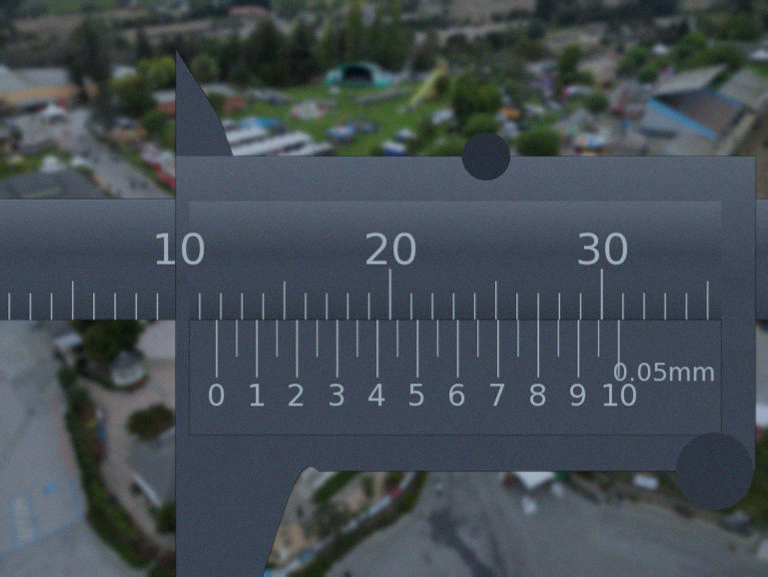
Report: 11.8mm
